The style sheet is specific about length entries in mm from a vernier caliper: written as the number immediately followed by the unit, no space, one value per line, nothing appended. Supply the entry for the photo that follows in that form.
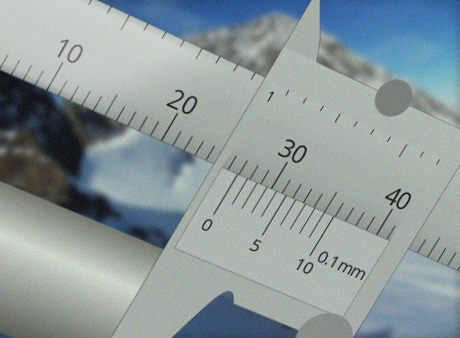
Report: 26.9mm
